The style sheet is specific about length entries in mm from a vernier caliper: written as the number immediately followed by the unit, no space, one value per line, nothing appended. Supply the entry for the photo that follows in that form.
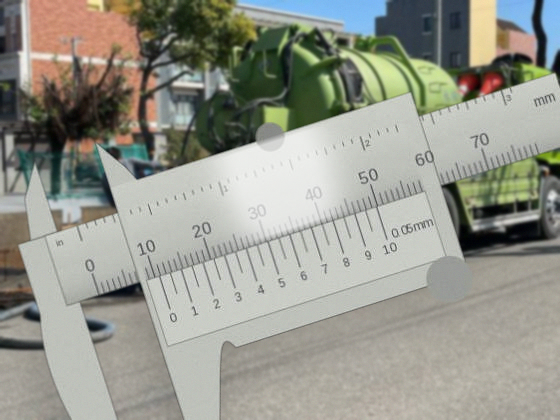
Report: 10.8mm
